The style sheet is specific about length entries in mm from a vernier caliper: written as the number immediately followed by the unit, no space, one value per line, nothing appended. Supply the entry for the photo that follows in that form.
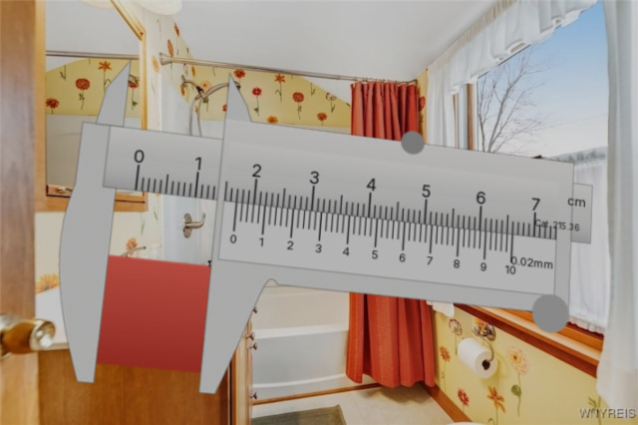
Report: 17.0mm
